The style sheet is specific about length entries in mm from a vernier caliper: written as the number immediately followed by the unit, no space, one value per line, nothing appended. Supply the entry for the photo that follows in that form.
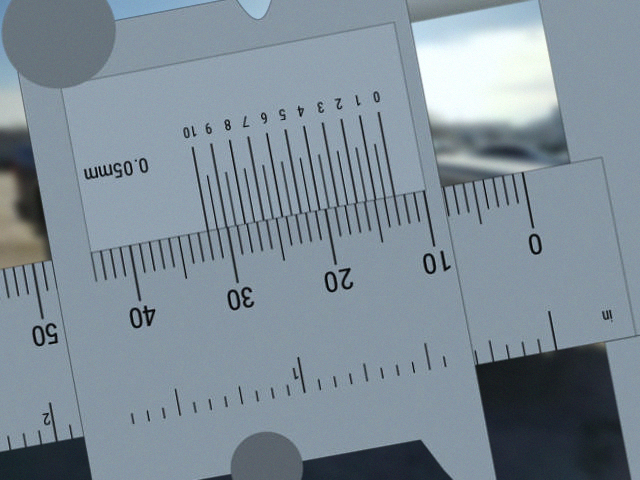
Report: 13.0mm
